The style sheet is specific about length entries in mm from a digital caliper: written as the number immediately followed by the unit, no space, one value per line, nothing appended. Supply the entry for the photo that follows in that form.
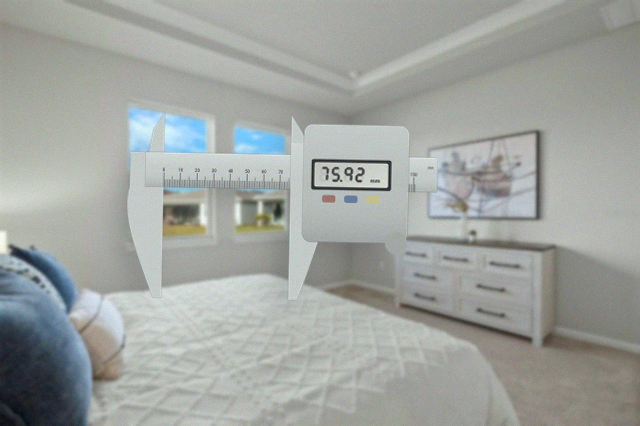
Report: 75.92mm
